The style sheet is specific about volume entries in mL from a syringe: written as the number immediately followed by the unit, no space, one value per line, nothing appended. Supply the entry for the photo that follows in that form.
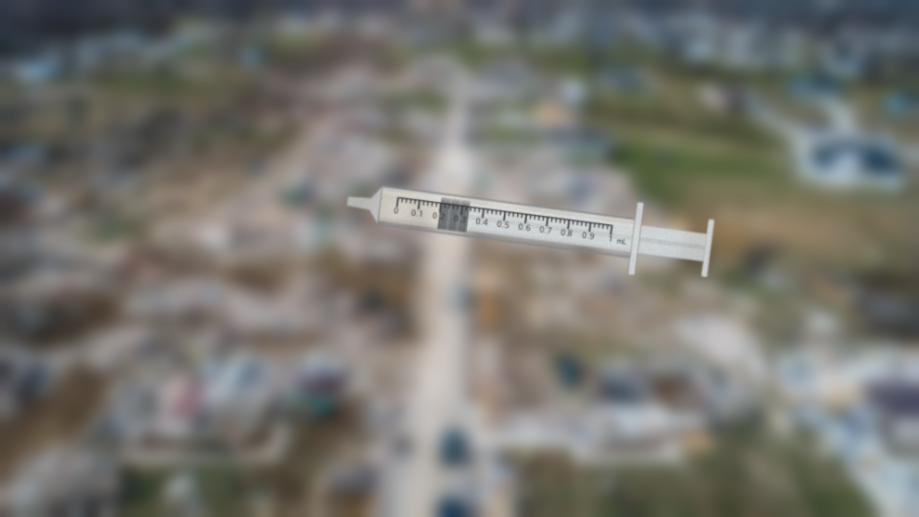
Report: 0.2mL
